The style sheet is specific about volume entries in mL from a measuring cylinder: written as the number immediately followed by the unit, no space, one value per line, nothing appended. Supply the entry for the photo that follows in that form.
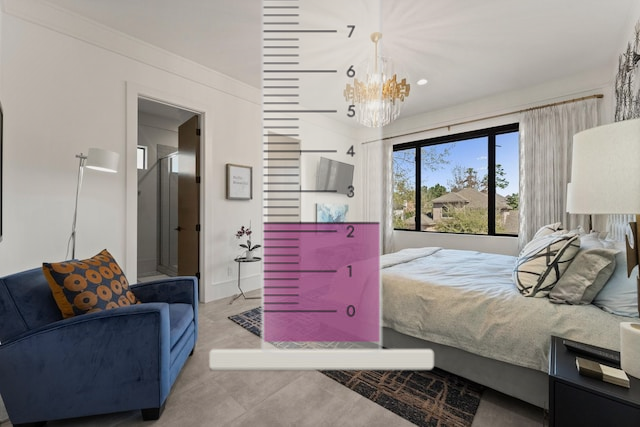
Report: 2.2mL
